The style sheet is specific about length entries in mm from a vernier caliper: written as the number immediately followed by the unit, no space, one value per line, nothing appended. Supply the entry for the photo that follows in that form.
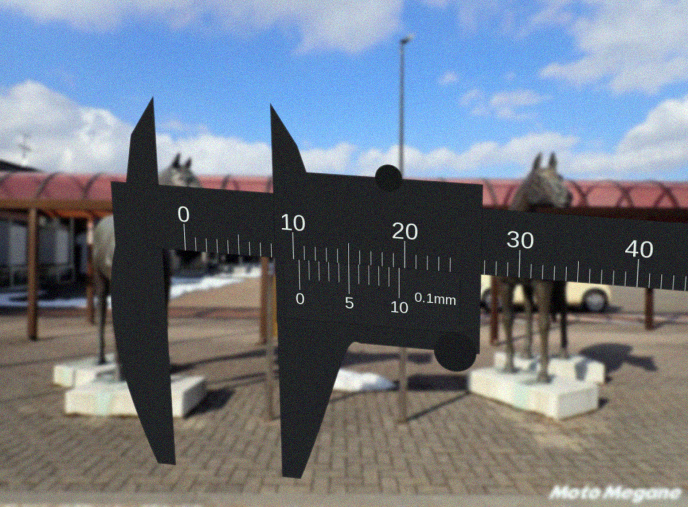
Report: 10.5mm
